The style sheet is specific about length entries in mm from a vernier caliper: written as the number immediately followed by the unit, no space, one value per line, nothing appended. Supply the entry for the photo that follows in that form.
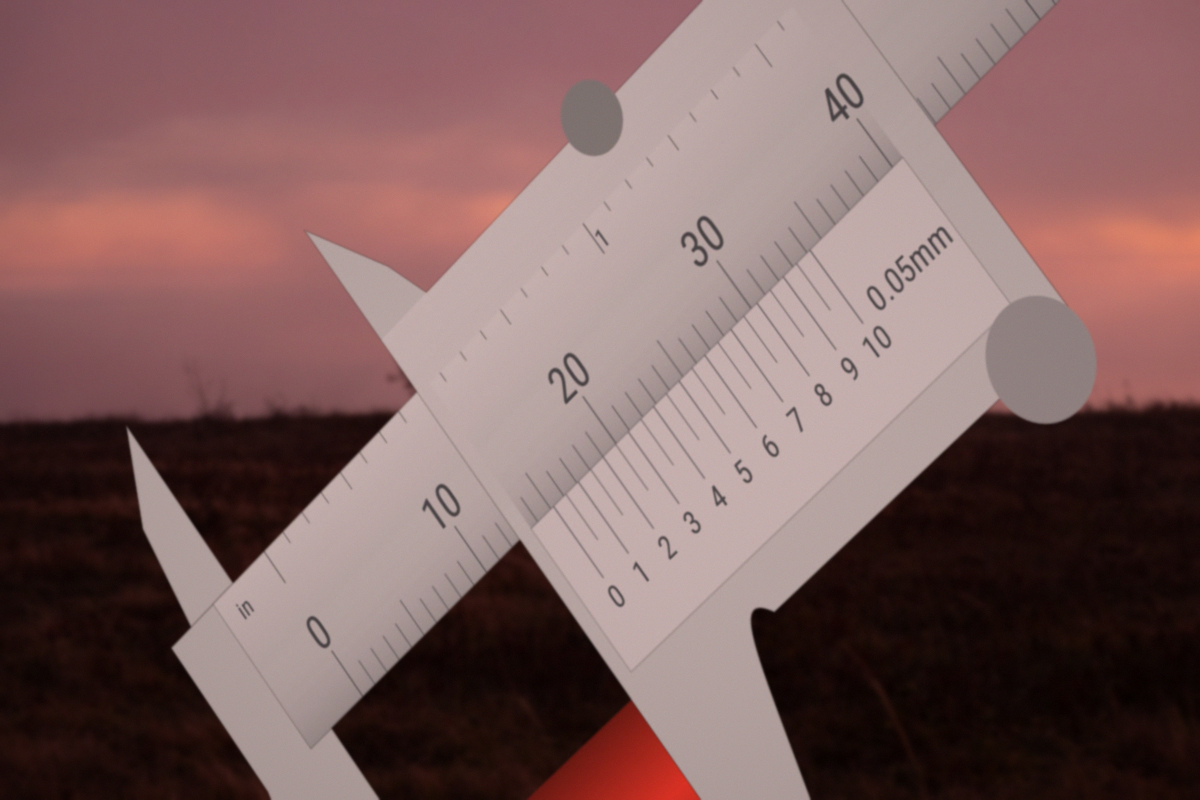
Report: 15.2mm
